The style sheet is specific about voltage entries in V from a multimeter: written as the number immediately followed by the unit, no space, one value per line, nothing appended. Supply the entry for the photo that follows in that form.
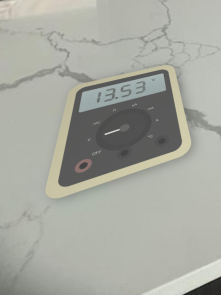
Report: 13.53V
